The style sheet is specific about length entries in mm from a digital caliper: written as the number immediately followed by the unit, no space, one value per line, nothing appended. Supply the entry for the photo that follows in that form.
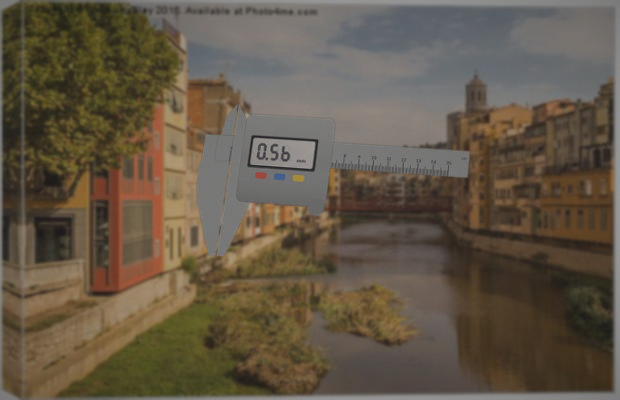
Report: 0.56mm
